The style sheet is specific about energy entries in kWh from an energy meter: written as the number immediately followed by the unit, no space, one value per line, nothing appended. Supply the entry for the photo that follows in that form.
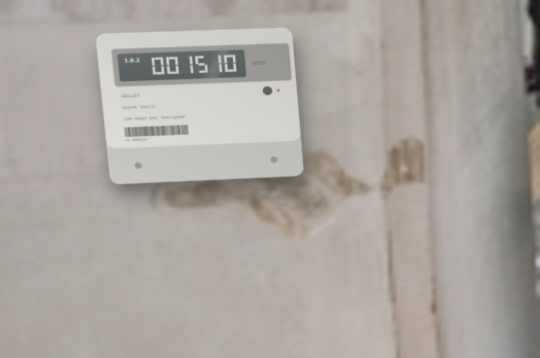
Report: 1510kWh
